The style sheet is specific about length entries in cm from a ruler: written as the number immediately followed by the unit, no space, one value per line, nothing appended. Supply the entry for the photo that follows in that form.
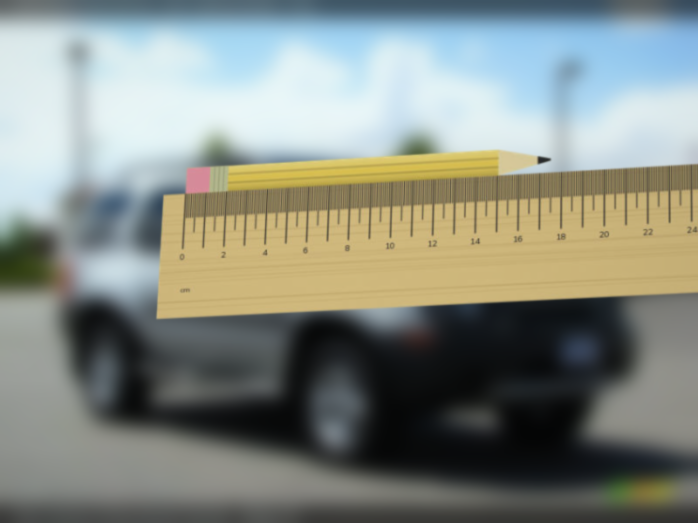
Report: 17.5cm
